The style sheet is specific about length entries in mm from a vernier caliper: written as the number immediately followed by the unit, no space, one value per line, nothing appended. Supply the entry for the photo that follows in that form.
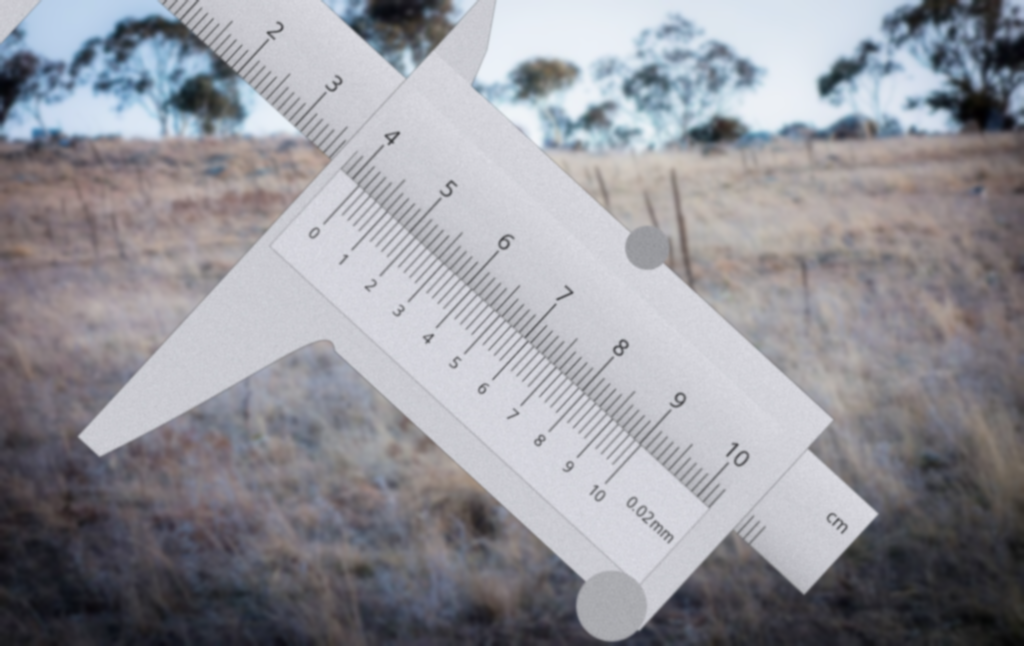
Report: 41.2mm
